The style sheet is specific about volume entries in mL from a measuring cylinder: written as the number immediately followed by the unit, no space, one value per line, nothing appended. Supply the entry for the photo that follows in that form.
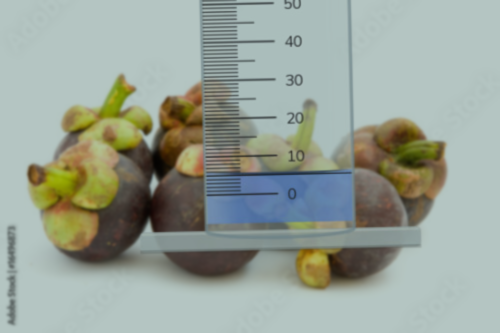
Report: 5mL
